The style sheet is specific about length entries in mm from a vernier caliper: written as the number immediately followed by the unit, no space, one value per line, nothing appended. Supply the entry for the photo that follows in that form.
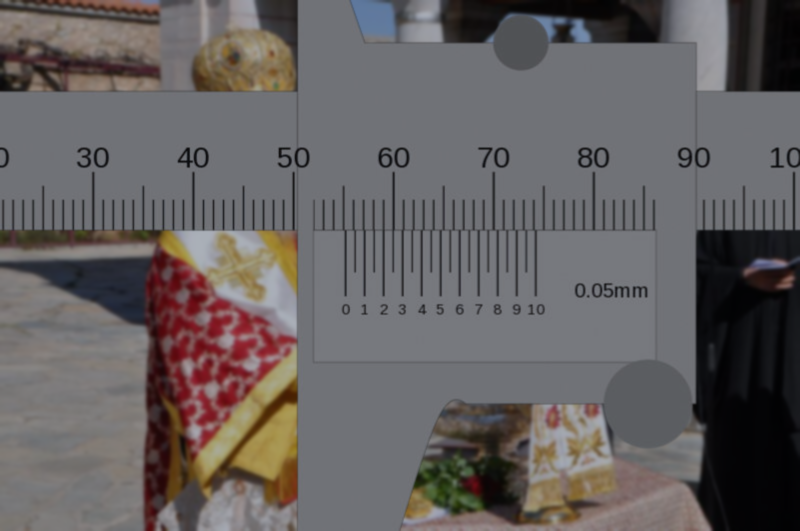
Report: 55.2mm
